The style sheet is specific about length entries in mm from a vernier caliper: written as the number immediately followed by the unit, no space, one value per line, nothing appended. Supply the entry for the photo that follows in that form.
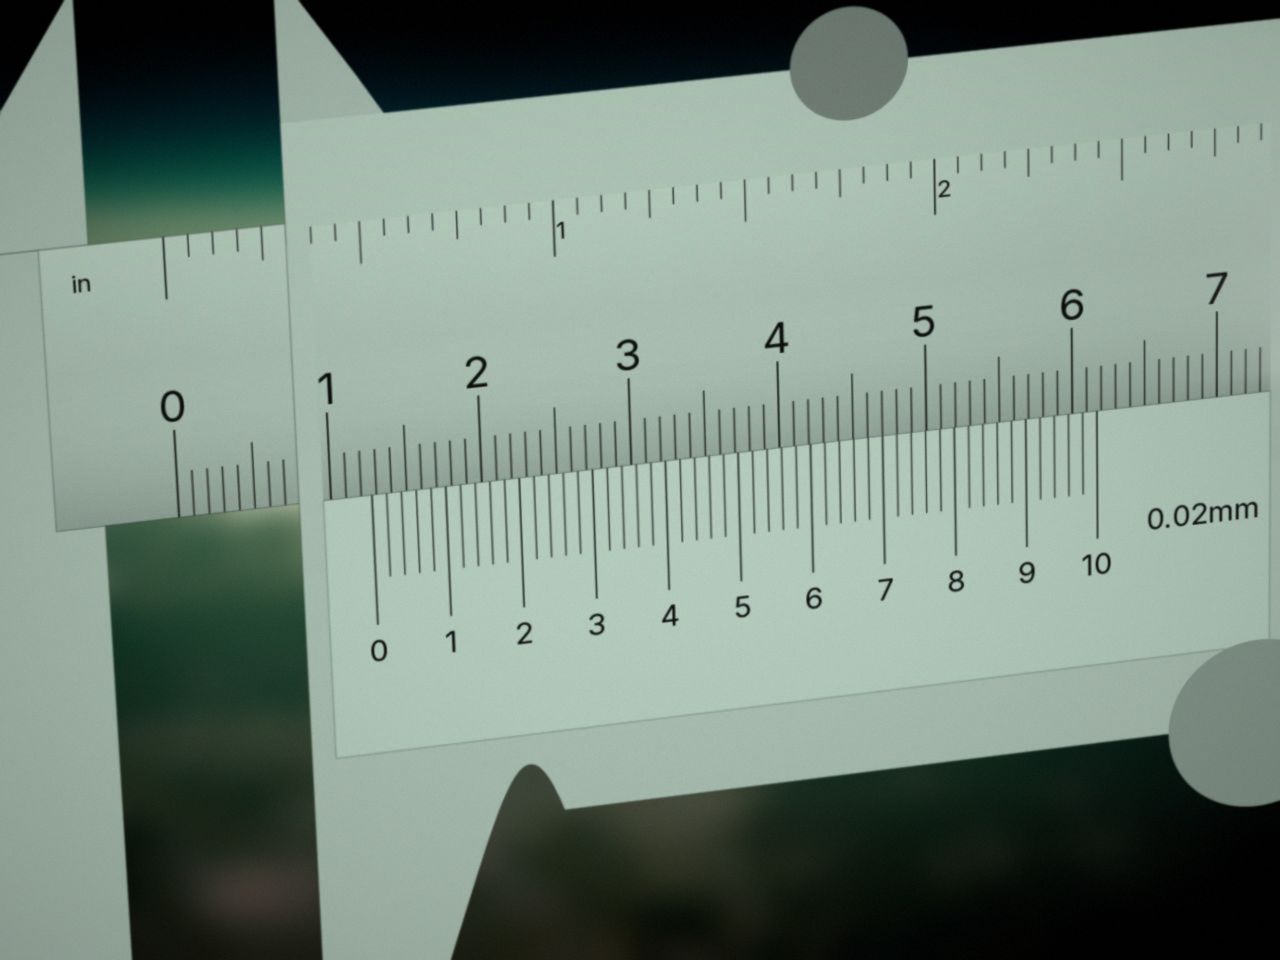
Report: 12.7mm
